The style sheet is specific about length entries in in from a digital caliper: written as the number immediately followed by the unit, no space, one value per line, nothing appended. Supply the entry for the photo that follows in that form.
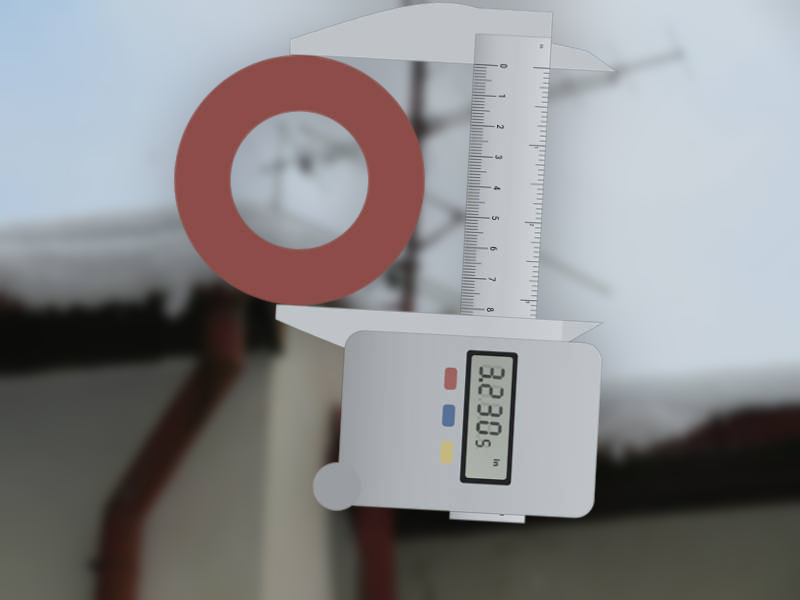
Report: 3.2305in
